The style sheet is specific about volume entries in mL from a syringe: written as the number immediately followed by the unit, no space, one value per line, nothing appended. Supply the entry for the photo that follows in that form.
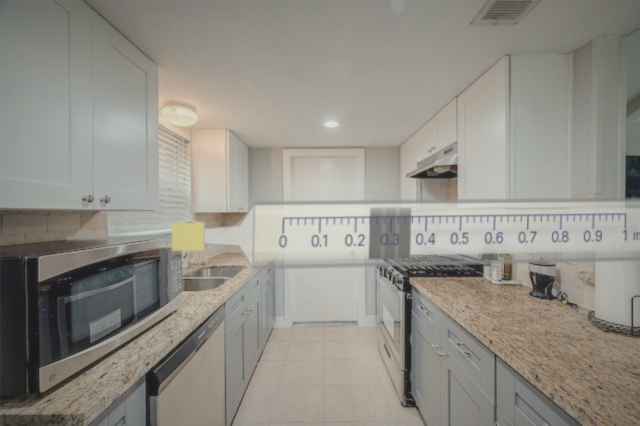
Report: 0.24mL
